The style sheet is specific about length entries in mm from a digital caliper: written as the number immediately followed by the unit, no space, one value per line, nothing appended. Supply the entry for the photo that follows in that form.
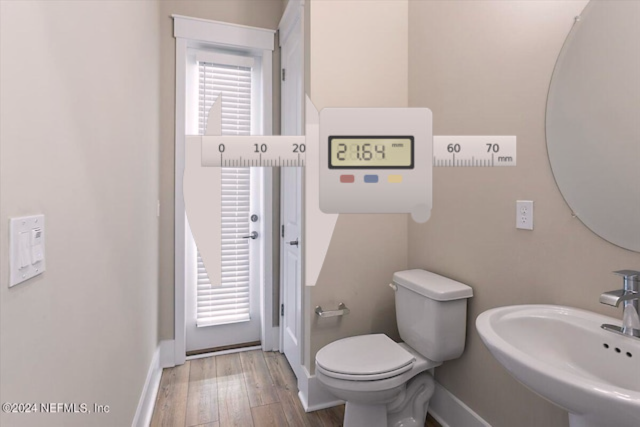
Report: 21.64mm
